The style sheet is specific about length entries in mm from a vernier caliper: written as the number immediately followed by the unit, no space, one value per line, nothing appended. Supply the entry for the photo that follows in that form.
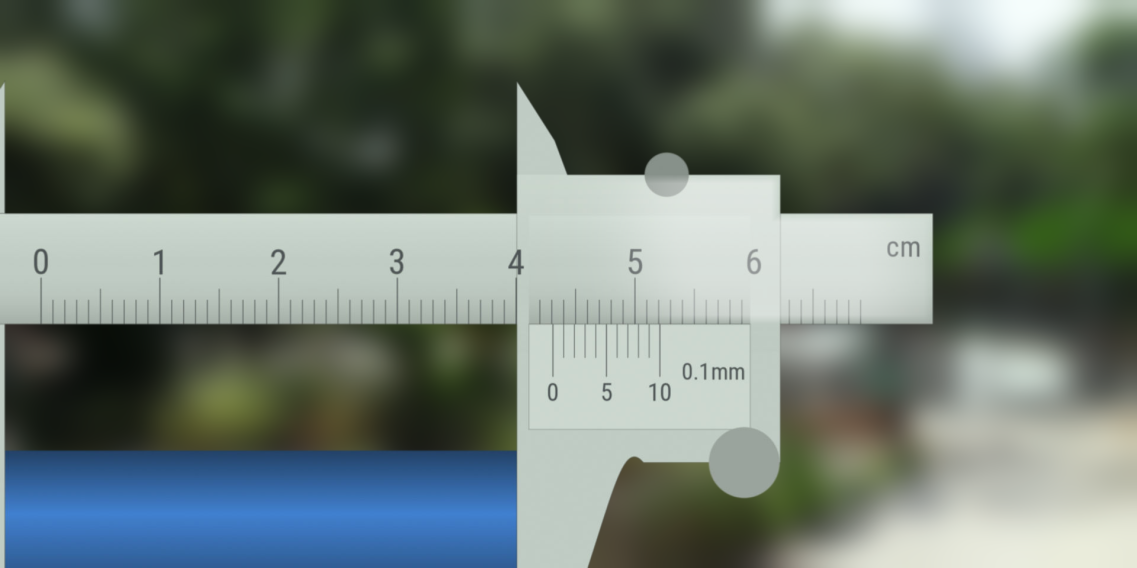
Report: 43.1mm
